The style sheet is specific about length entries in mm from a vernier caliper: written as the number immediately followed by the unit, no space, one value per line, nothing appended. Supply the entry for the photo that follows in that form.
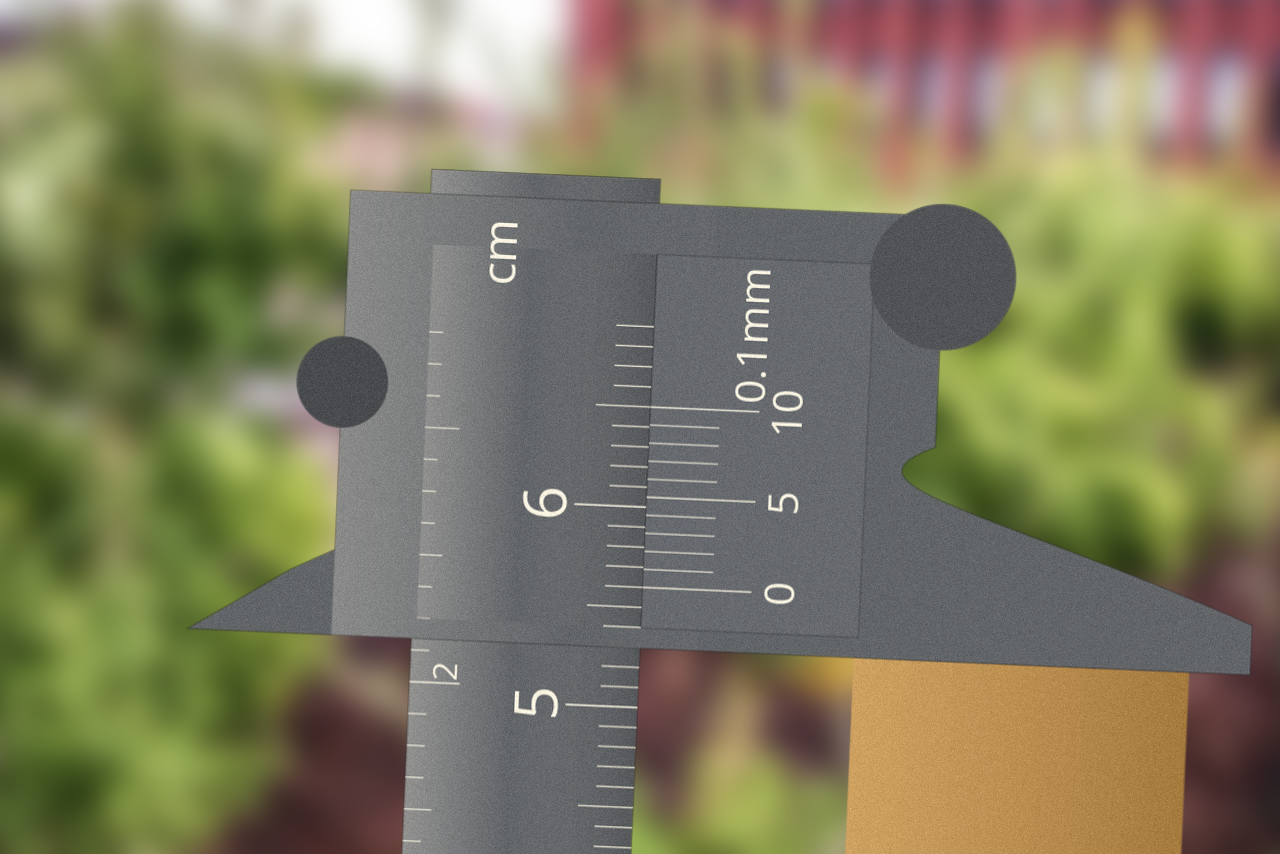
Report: 56.0mm
